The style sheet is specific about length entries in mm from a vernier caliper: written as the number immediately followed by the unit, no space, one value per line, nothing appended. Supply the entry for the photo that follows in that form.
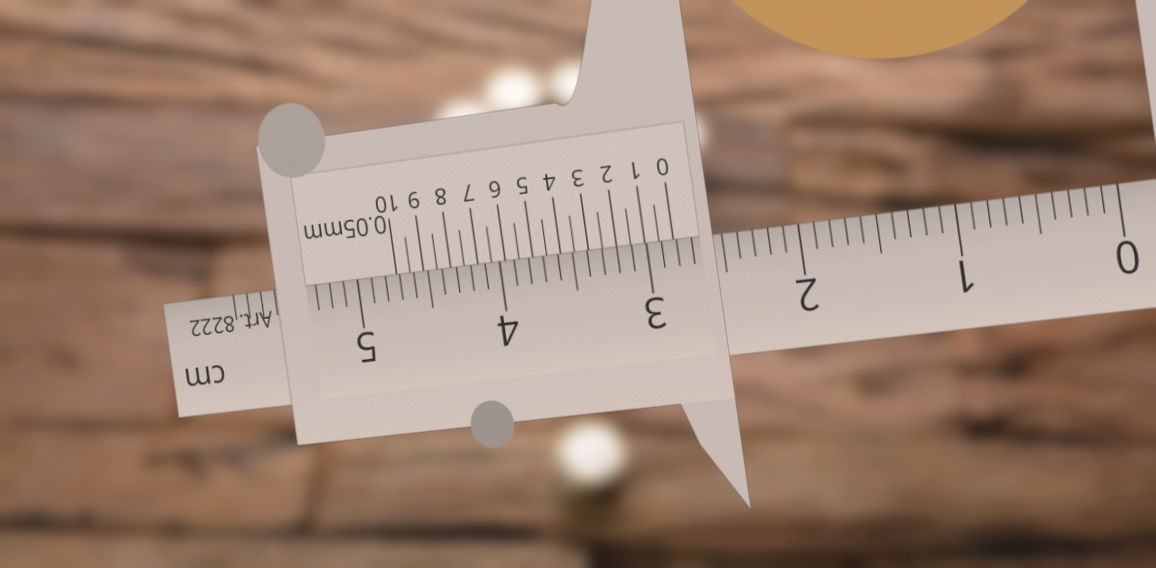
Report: 28.2mm
